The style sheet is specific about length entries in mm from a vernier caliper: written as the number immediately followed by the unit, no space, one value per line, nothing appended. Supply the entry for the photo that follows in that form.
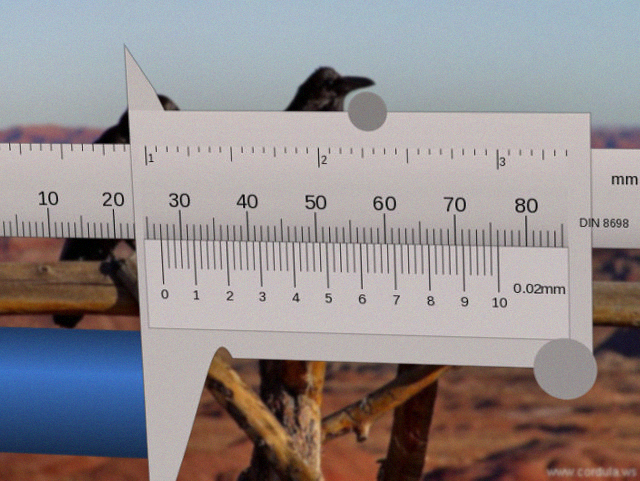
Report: 27.0mm
